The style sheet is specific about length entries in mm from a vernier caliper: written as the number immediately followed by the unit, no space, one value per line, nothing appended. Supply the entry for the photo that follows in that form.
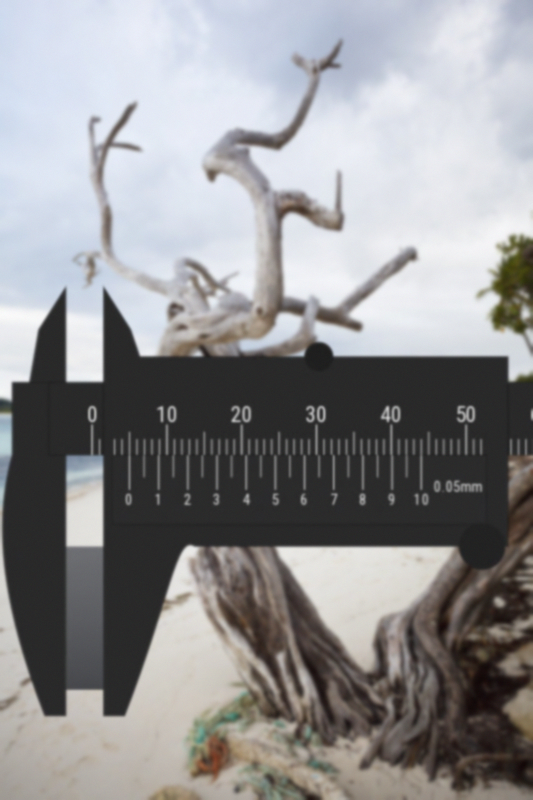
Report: 5.0mm
